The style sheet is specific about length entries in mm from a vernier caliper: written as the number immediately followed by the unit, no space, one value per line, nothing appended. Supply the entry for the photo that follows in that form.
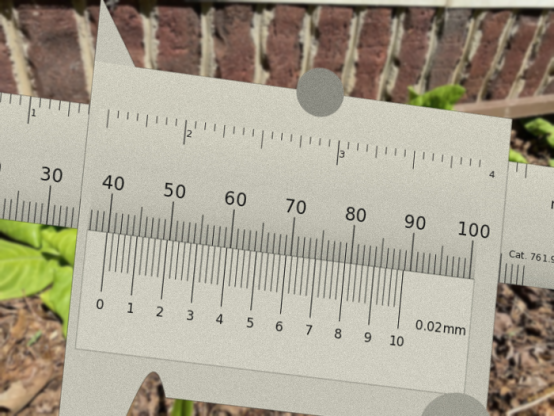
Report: 39.8mm
